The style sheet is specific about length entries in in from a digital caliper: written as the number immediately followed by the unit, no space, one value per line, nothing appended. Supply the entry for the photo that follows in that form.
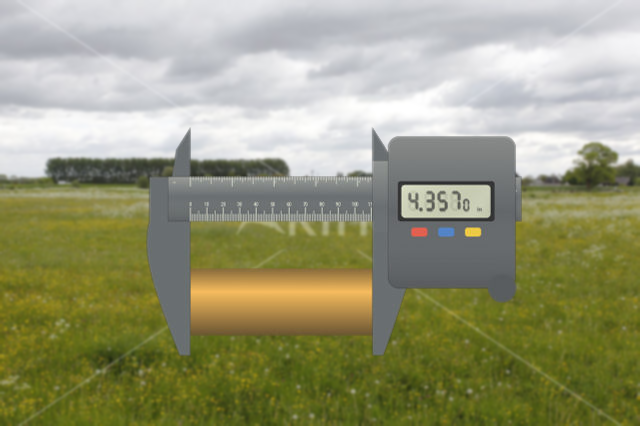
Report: 4.3570in
